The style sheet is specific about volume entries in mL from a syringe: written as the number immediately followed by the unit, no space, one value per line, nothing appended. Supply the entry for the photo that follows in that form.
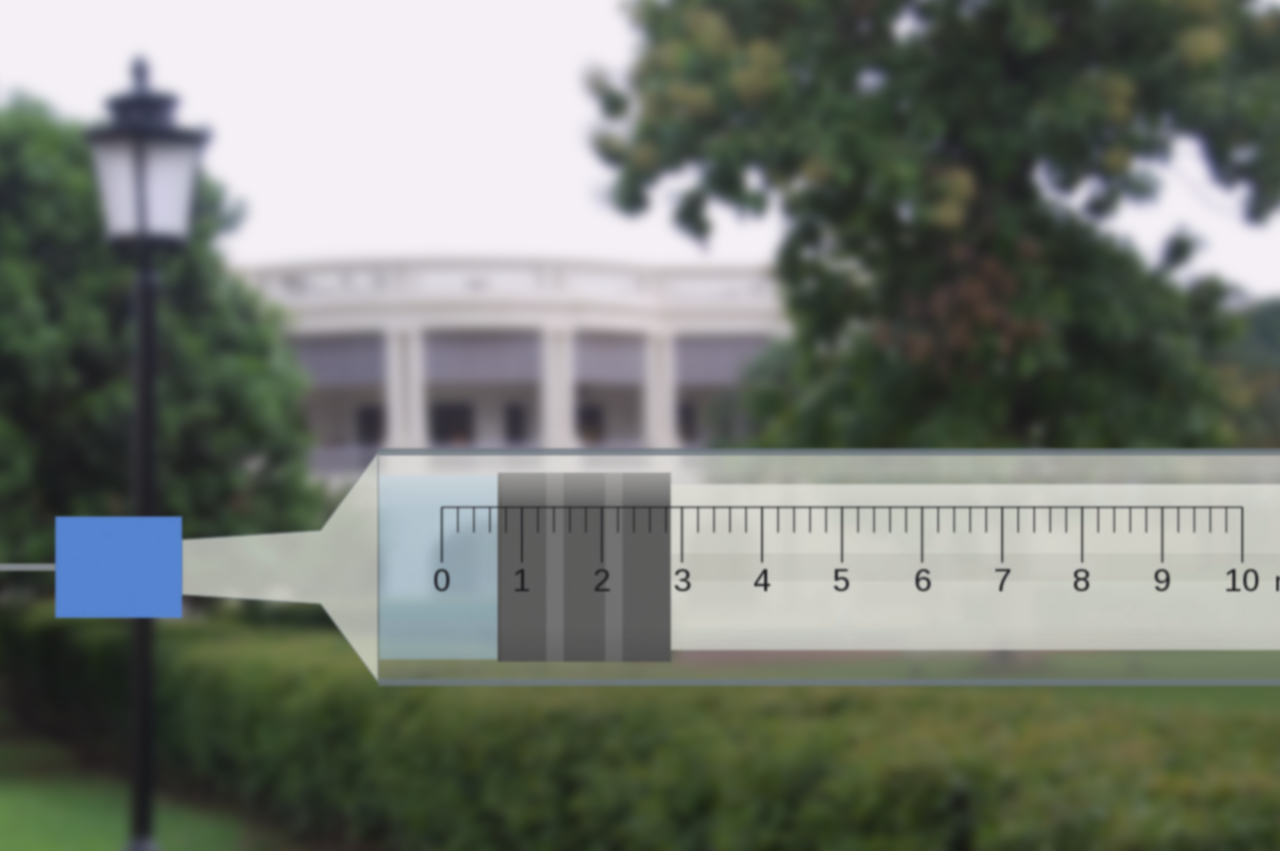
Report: 0.7mL
